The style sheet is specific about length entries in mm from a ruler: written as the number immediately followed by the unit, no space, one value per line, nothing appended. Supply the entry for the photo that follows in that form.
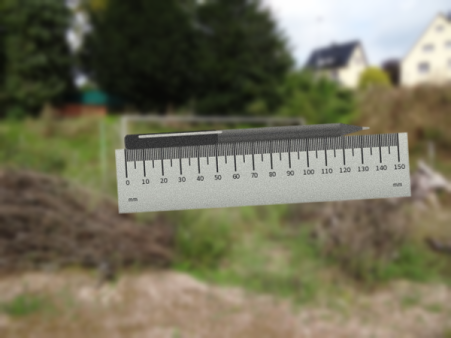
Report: 135mm
